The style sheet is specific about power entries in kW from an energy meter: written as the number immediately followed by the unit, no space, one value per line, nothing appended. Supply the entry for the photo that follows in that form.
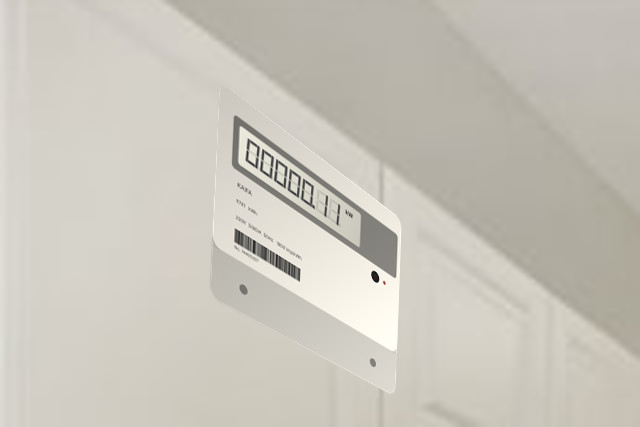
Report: 0.11kW
